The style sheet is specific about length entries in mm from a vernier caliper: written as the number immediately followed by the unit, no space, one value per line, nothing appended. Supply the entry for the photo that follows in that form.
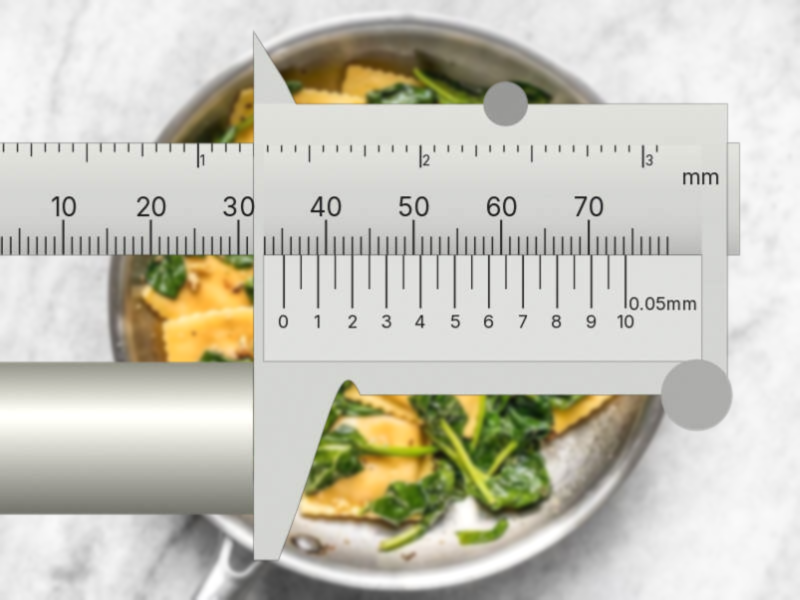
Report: 35.2mm
